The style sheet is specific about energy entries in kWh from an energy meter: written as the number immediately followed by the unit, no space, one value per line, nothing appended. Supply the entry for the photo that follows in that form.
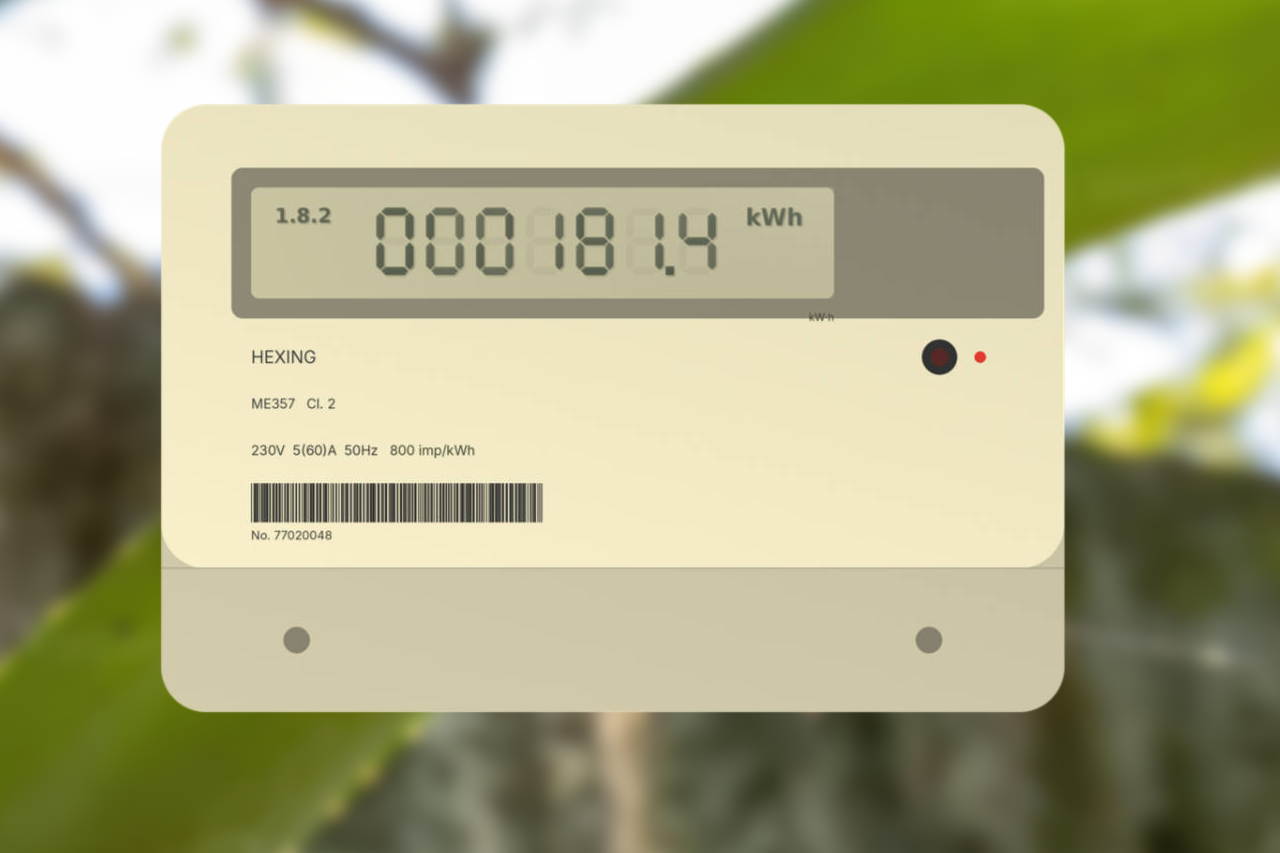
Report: 181.4kWh
